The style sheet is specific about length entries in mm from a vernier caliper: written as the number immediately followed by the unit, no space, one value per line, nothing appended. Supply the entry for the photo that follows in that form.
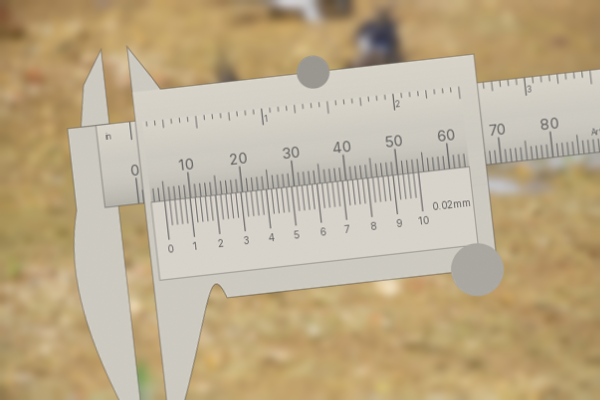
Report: 5.0mm
